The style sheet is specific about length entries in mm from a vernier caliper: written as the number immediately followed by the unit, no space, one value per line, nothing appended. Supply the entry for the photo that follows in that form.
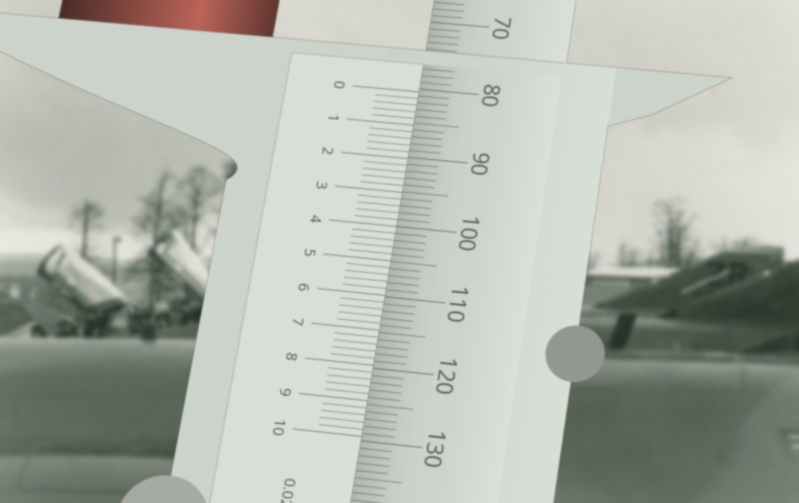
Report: 80.4mm
